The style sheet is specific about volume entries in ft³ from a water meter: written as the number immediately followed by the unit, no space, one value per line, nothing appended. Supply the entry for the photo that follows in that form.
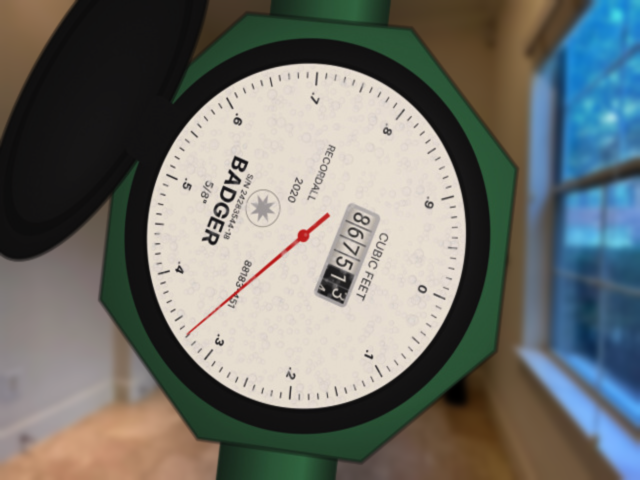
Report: 867513.33ft³
